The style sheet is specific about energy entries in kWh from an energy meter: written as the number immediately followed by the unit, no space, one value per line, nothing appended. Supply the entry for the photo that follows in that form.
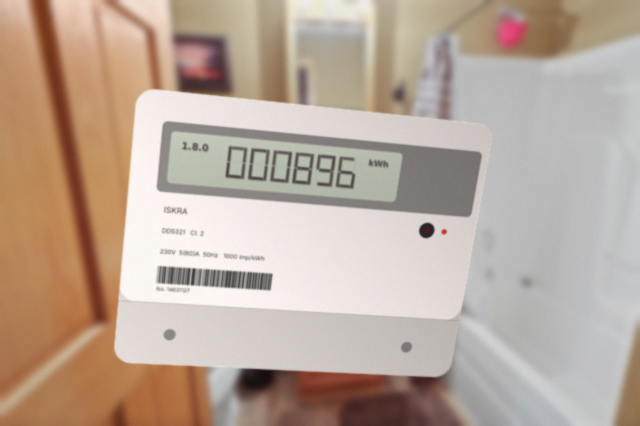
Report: 896kWh
